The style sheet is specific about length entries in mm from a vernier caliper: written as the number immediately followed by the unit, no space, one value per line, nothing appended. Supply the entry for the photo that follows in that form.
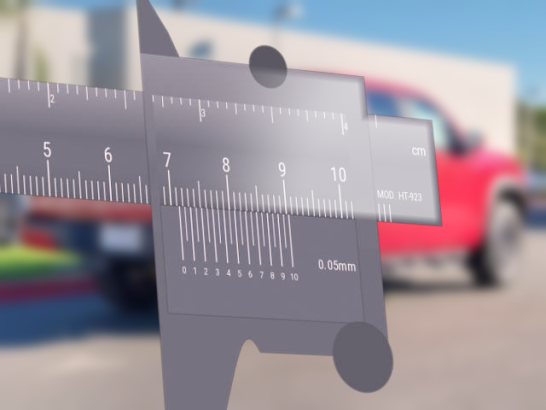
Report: 71.4mm
